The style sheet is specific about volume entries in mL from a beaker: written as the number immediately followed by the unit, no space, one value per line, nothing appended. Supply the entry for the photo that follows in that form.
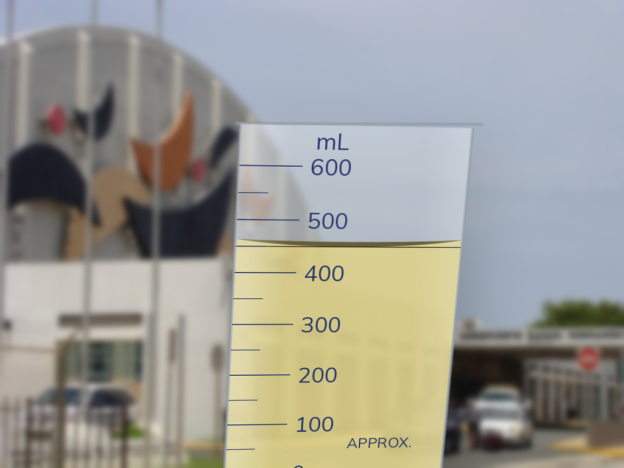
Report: 450mL
